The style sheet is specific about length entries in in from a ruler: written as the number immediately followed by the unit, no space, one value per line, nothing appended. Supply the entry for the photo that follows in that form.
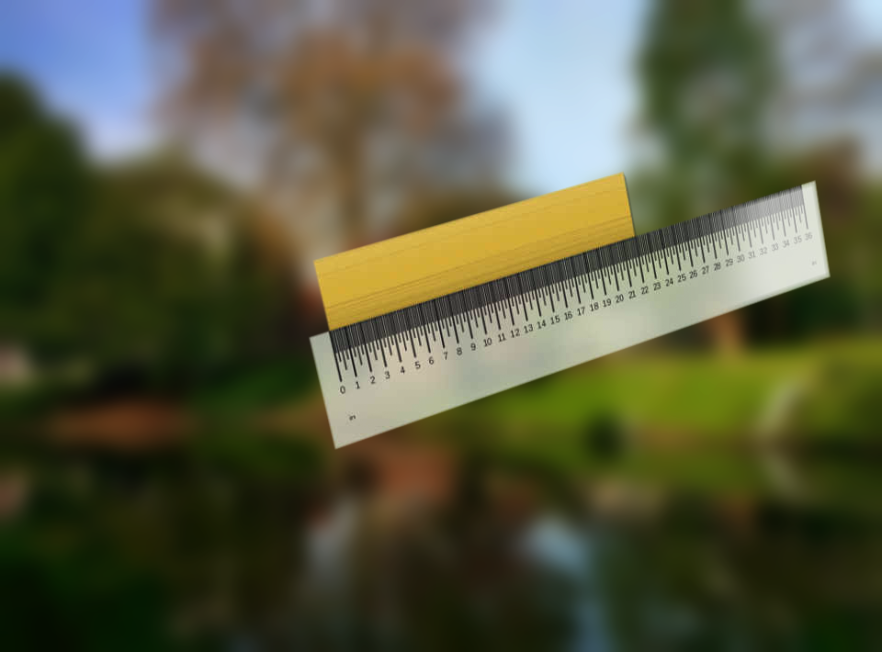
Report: 22in
